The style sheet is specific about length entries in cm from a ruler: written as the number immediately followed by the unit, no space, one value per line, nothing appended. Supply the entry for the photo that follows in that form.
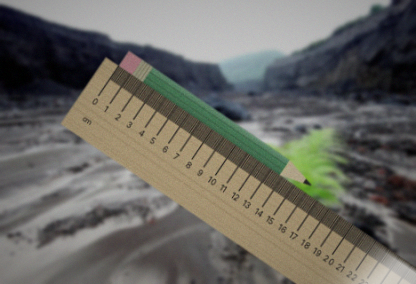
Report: 16cm
